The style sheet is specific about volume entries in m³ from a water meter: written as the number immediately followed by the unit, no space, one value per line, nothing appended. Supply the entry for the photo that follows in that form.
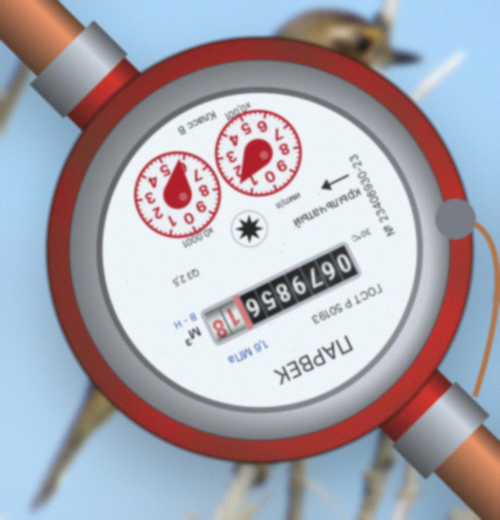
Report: 679856.1815m³
